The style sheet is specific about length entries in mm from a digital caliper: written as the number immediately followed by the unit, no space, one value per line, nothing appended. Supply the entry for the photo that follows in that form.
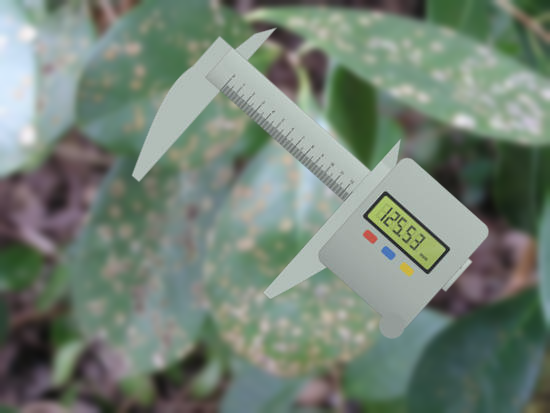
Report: 125.53mm
